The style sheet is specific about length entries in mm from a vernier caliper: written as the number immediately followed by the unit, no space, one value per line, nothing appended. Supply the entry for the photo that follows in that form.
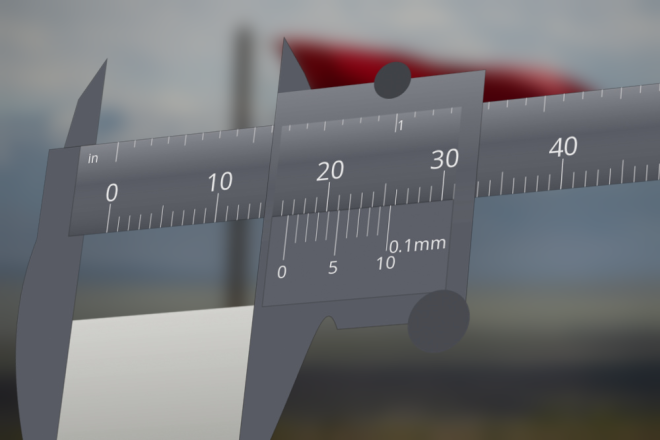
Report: 16.6mm
